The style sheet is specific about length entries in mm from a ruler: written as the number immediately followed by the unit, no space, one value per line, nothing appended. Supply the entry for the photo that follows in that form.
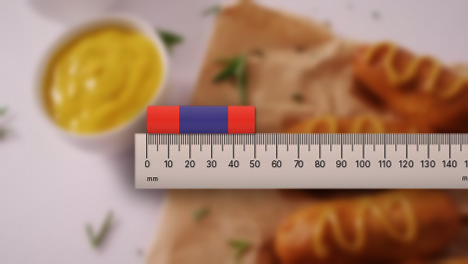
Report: 50mm
